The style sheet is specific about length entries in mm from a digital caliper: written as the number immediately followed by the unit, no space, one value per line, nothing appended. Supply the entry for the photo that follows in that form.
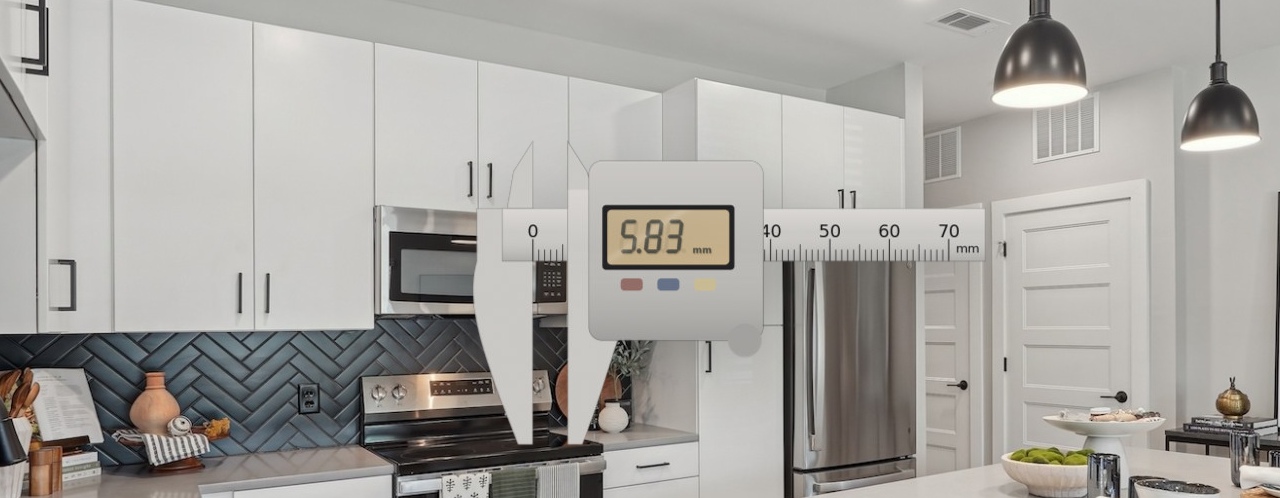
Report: 5.83mm
